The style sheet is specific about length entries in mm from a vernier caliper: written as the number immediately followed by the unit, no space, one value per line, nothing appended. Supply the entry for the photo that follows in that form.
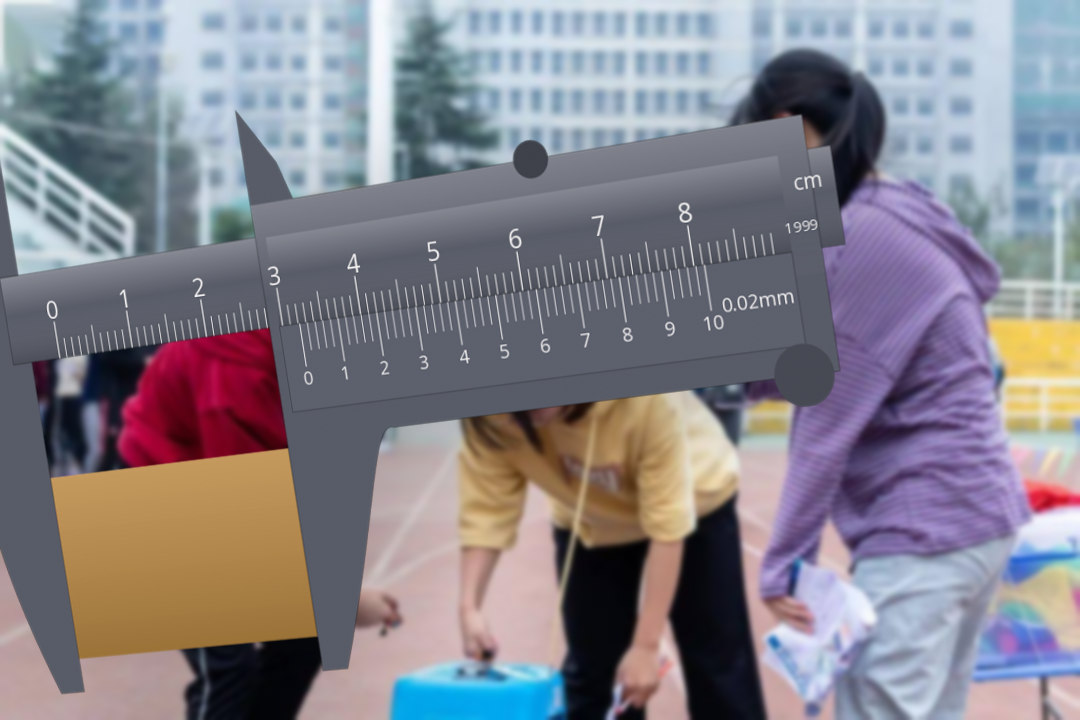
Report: 32.2mm
